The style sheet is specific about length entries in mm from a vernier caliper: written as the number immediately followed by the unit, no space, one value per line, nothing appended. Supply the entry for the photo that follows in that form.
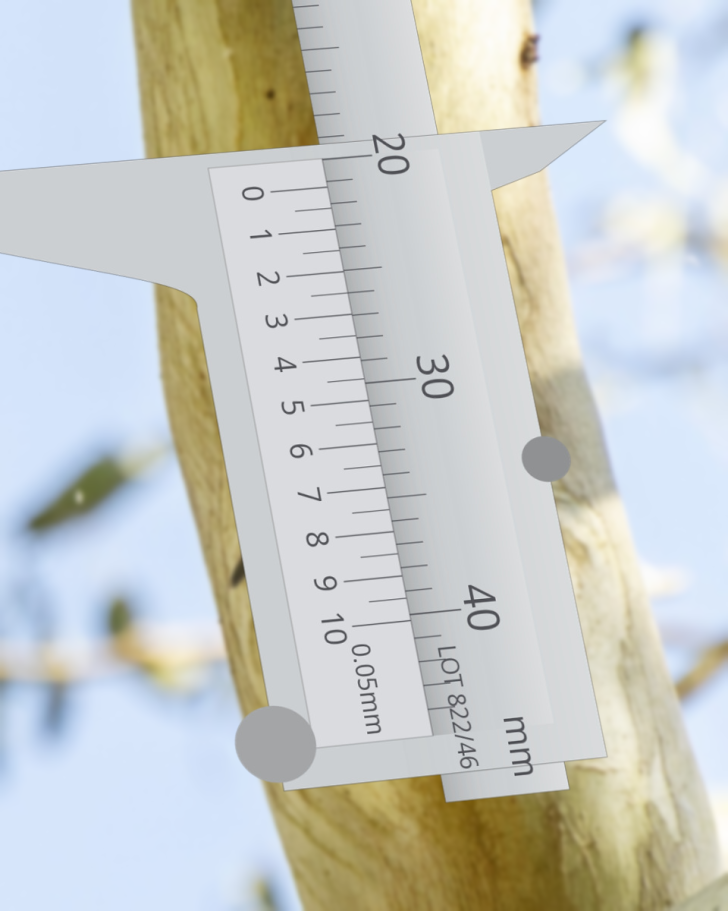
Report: 21.25mm
